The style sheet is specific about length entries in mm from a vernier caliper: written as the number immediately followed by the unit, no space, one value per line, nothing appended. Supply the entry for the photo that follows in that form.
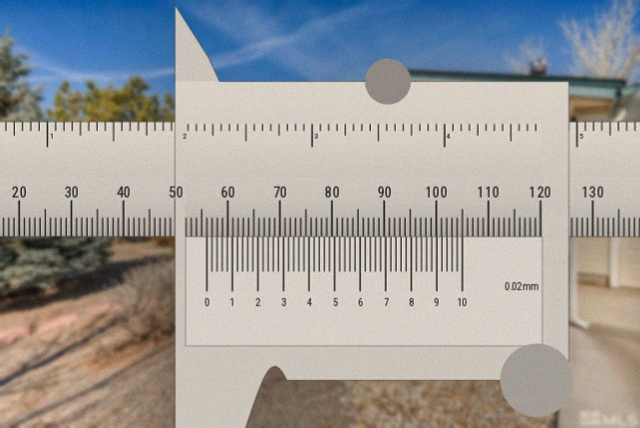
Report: 56.0mm
